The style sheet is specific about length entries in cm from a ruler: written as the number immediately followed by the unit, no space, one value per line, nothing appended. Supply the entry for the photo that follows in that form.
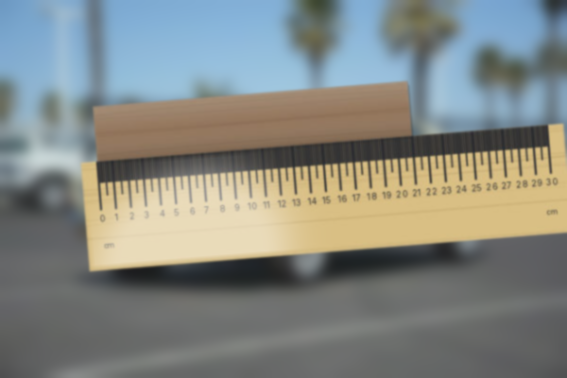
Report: 21cm
